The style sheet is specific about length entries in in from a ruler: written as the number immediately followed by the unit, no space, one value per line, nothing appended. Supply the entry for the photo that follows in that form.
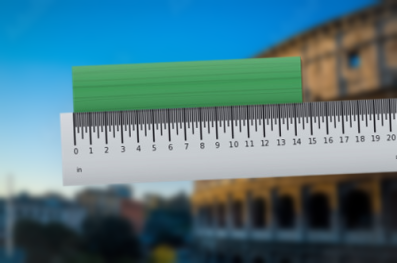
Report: 14.5in
